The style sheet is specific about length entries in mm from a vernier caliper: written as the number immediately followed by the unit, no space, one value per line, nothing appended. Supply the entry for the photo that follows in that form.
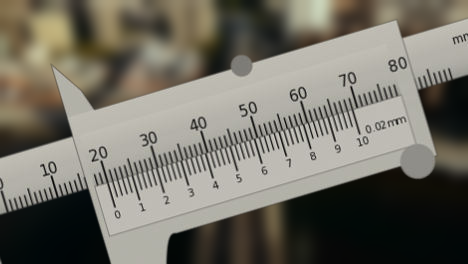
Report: 20.0mm
